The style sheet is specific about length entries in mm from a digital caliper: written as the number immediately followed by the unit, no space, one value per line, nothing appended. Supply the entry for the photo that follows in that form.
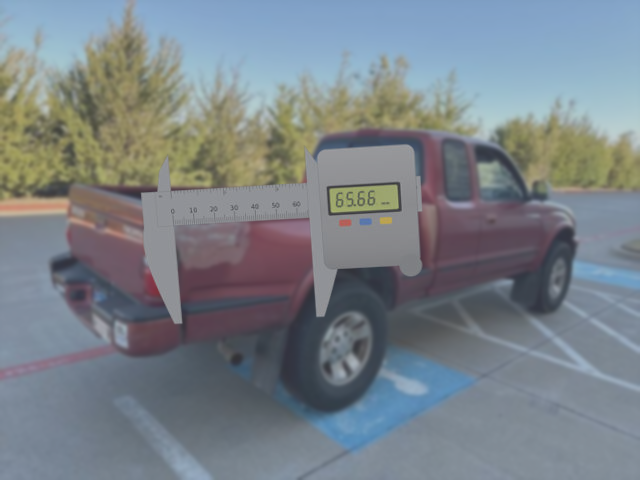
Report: 65.66mm
